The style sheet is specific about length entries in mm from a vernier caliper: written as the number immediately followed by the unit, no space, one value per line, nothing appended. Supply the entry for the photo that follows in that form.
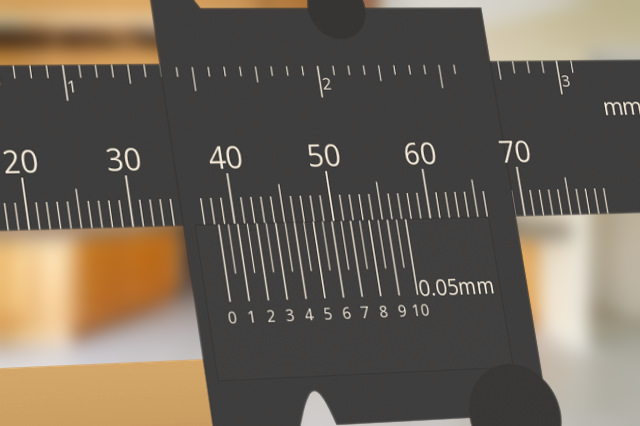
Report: 38.4mm
